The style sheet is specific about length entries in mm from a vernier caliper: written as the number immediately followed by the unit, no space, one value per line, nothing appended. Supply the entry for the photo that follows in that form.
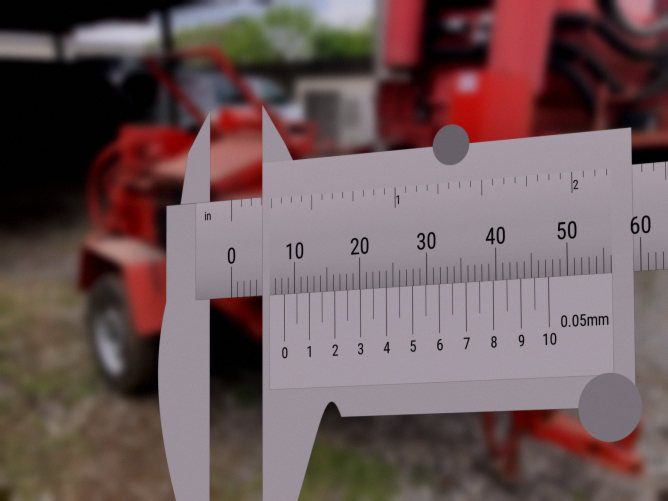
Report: 8.4mm
